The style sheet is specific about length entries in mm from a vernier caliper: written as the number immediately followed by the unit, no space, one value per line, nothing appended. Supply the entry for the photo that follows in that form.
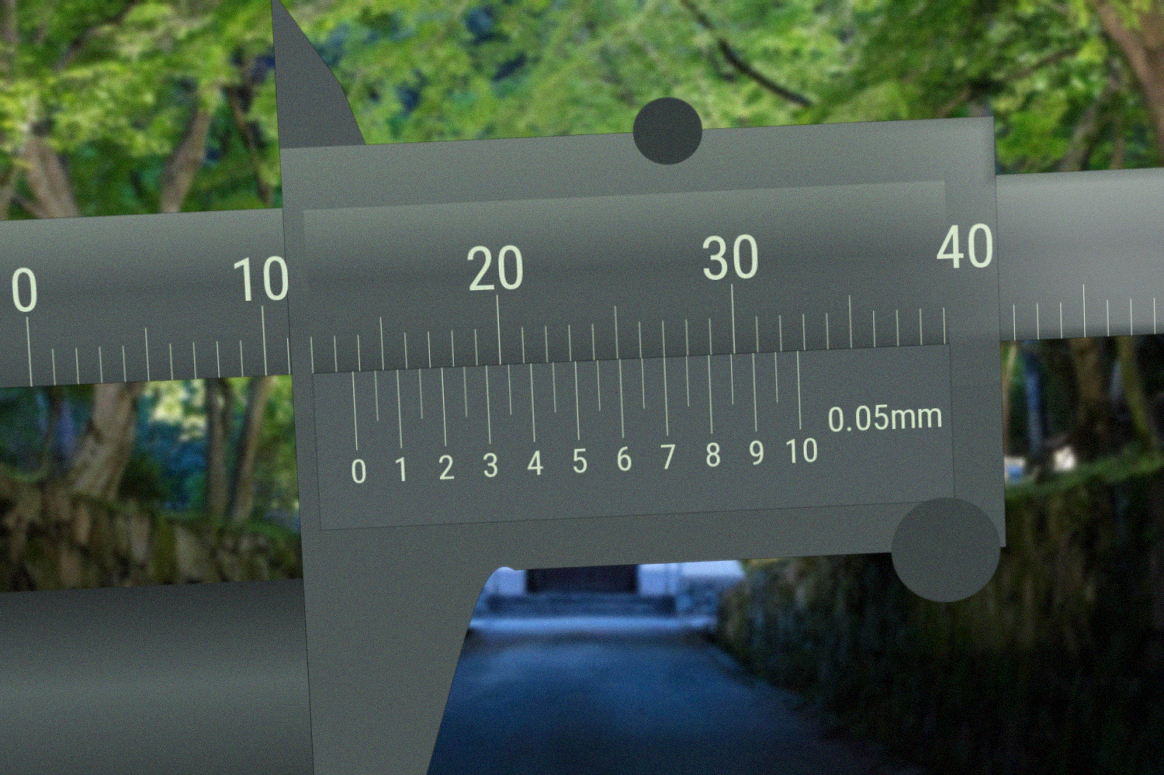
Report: 13.70mm
